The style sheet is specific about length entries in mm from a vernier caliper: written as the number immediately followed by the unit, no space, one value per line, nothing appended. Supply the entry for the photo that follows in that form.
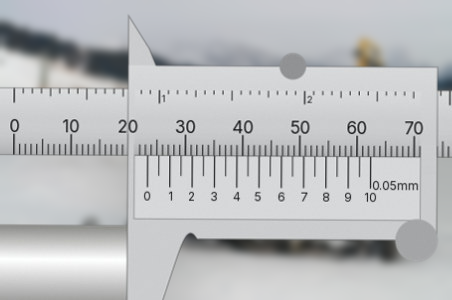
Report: 23.4mm
